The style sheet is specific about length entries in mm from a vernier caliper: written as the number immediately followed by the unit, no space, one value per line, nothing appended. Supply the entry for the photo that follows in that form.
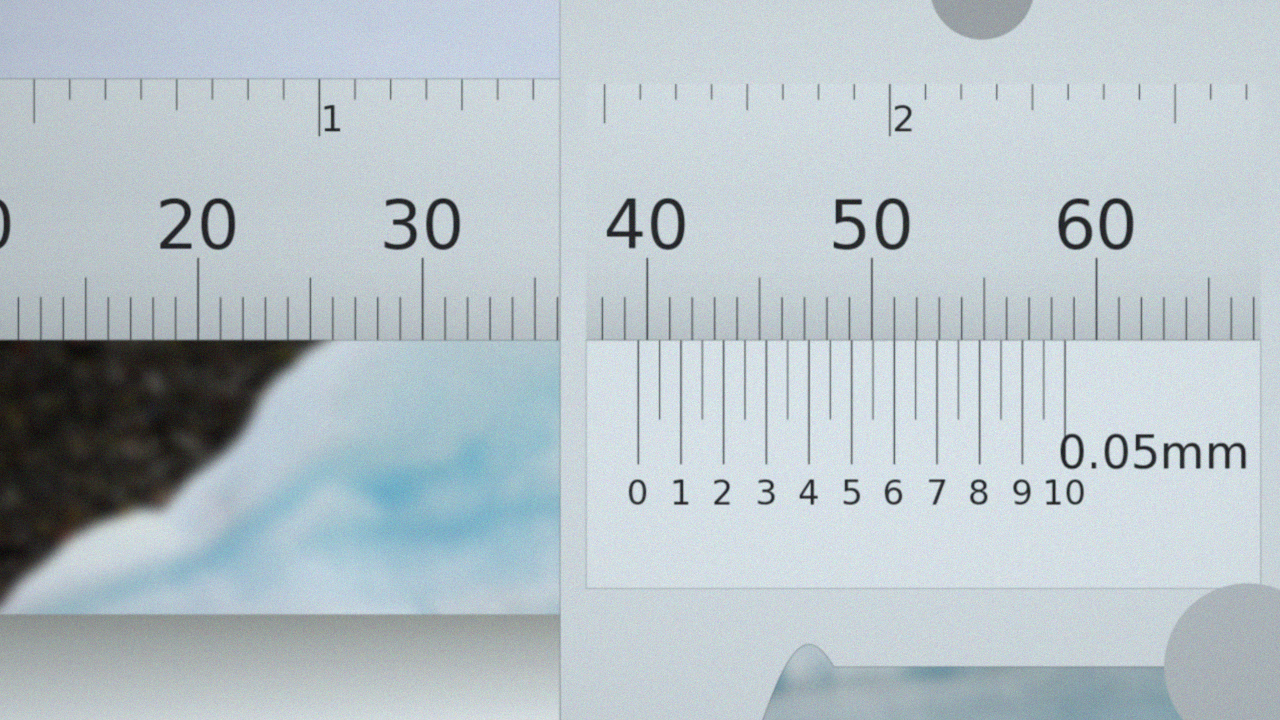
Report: 39.6mm
